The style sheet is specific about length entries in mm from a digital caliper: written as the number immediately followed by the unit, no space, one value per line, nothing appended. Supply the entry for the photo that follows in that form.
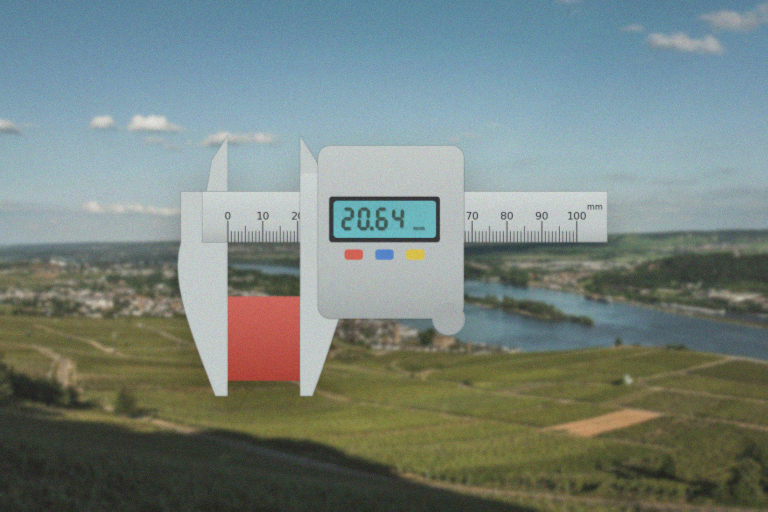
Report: 20.64mm
